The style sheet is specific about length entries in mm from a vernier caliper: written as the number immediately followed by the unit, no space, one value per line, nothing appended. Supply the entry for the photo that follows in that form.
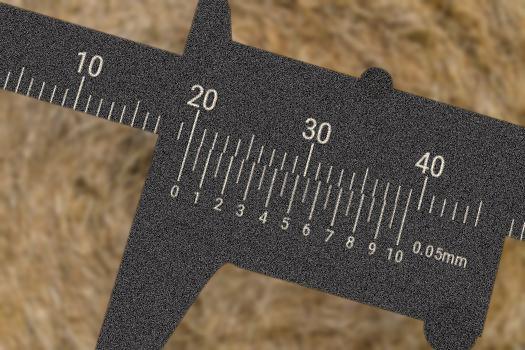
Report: 20.0mm
